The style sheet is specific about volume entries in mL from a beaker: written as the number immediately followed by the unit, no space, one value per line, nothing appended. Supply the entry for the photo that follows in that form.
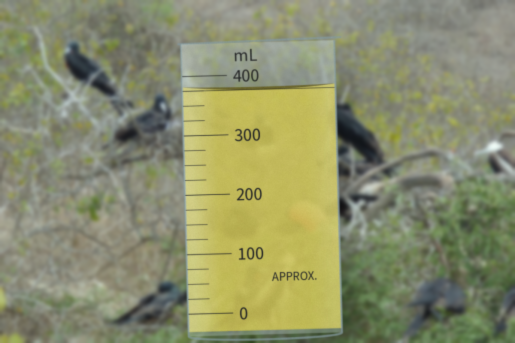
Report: 375mL
